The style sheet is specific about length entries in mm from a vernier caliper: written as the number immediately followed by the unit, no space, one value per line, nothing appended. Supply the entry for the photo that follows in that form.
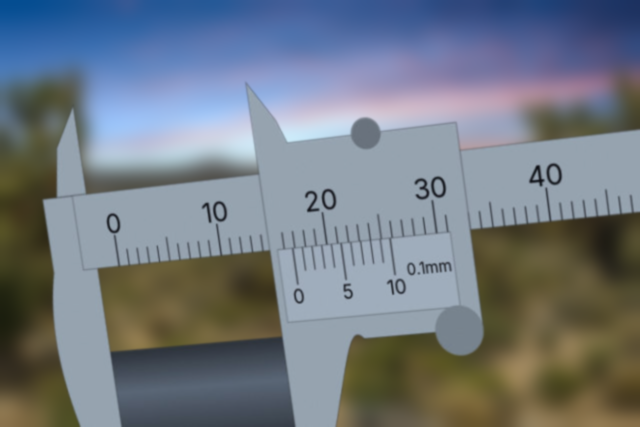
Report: 16.8mm
